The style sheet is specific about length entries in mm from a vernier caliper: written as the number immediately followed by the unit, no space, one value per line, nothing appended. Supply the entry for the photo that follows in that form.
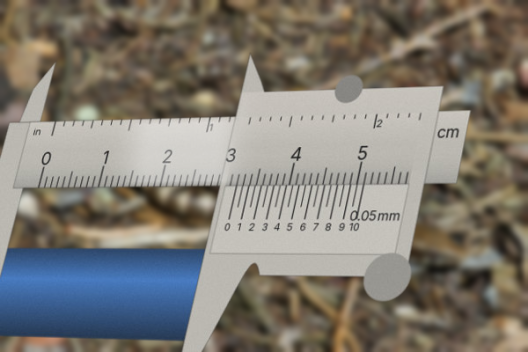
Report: 32.0mm
